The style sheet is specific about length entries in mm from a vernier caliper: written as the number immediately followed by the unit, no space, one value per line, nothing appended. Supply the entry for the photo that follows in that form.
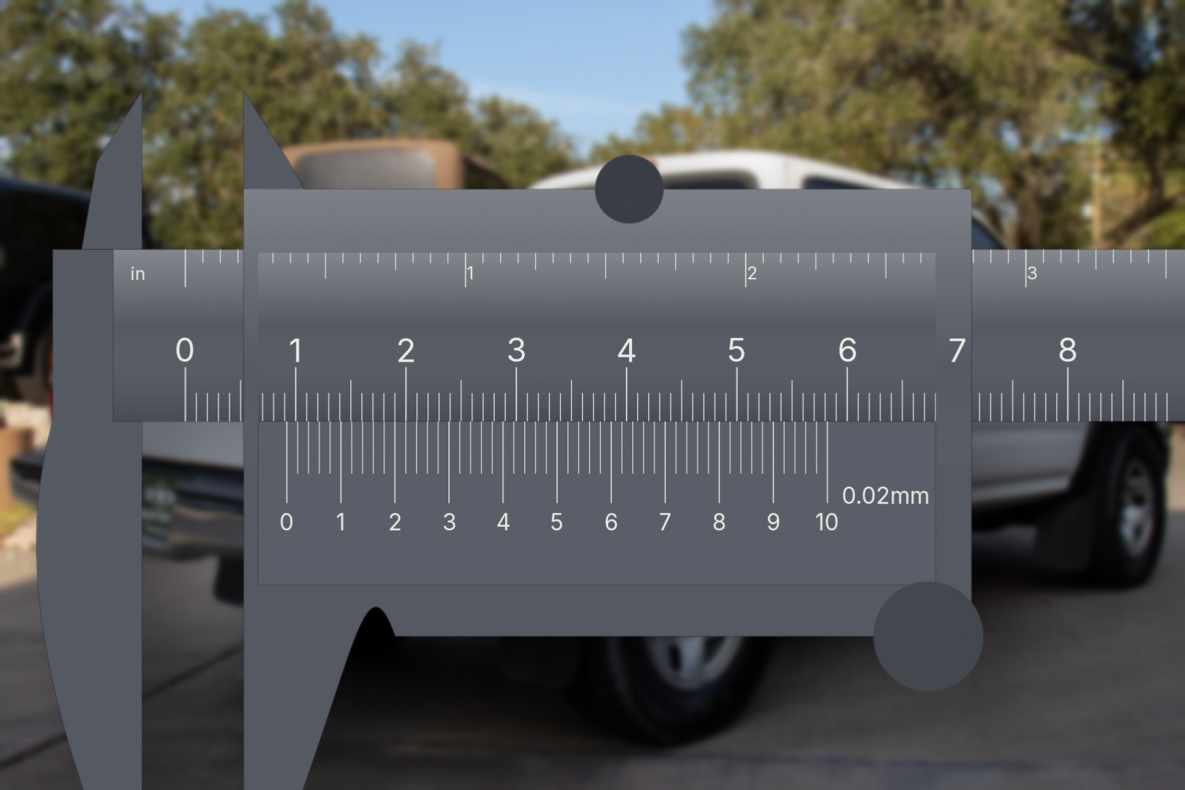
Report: 9.2mm
